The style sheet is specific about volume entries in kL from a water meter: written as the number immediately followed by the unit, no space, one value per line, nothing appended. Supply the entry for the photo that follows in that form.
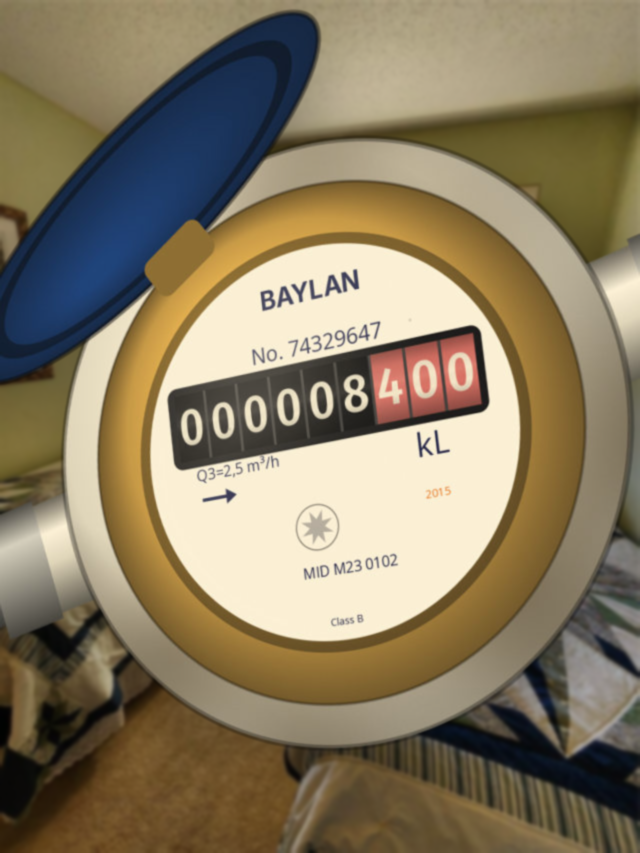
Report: 8.400kL
